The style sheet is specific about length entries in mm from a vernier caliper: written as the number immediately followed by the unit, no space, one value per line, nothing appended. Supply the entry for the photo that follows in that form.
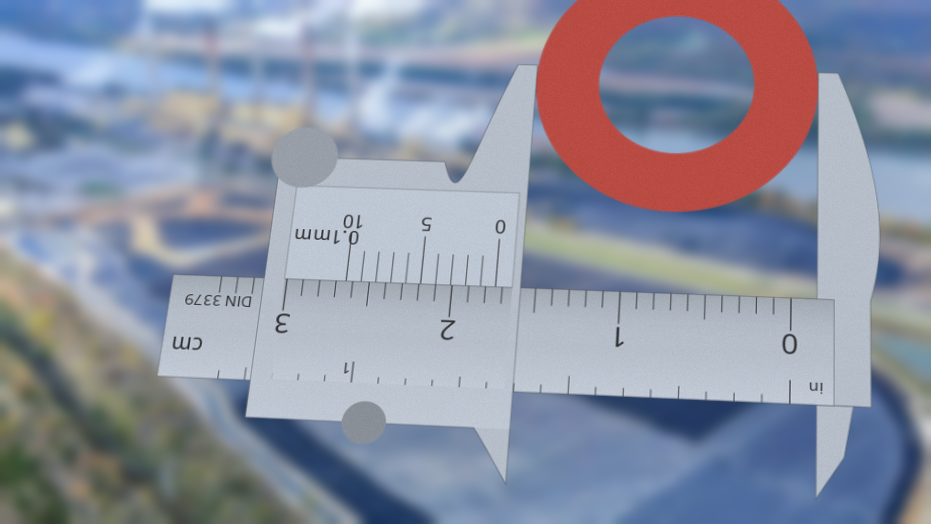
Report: 17.4mm
